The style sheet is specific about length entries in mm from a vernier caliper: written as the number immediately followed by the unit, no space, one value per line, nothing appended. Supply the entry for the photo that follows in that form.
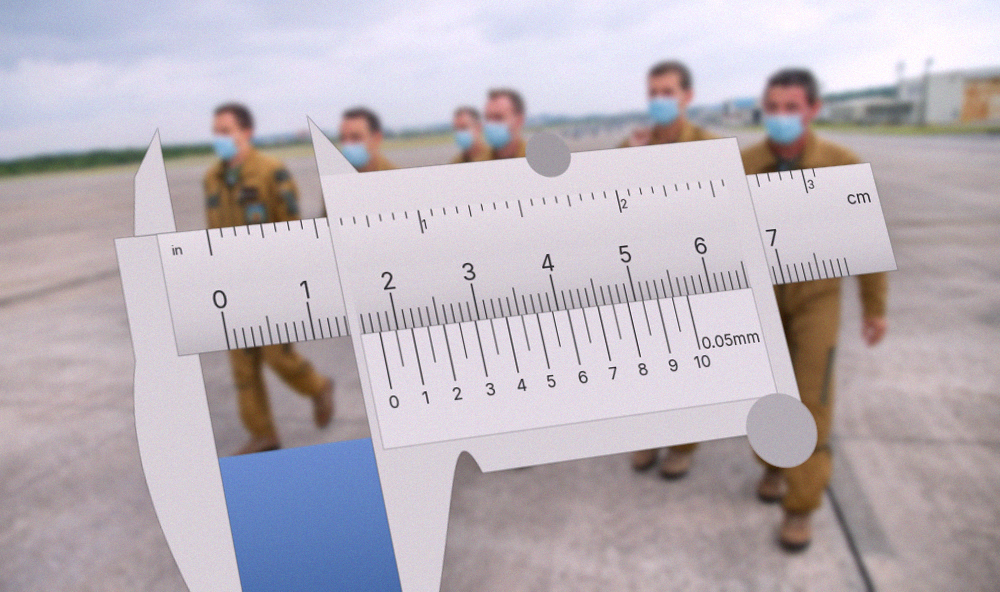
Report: 17.8mm
